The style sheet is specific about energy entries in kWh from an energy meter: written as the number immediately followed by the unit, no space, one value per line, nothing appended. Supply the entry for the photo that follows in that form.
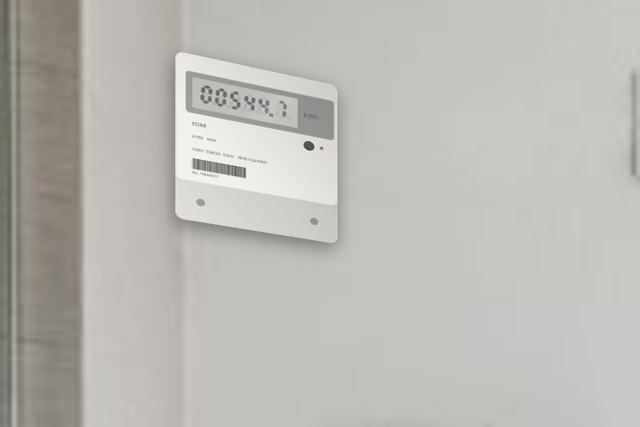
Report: 544.7kWh
